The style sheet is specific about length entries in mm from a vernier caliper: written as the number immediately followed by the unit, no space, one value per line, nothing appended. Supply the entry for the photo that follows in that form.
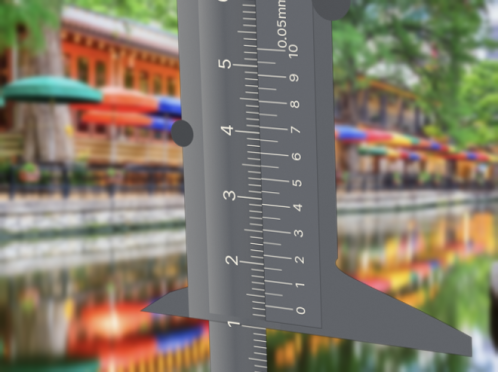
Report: 13.6mm
